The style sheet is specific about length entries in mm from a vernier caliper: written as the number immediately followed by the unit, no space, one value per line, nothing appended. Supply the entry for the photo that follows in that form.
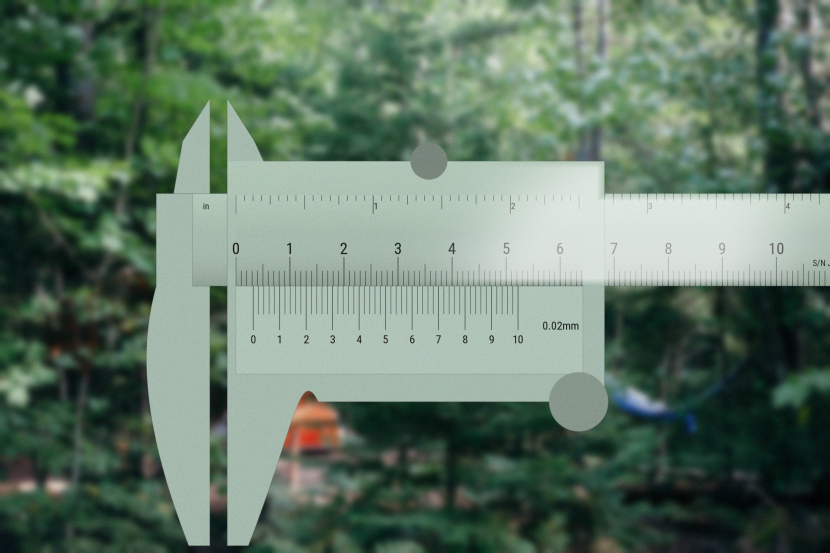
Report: 3.2mm
